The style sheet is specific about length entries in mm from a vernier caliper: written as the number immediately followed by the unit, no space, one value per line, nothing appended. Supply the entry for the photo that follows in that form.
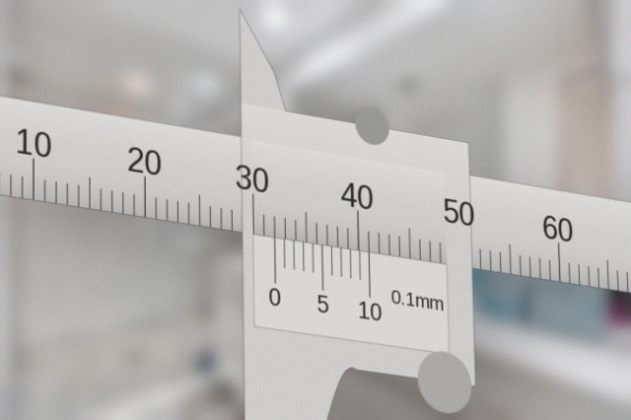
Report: 32.0mm
